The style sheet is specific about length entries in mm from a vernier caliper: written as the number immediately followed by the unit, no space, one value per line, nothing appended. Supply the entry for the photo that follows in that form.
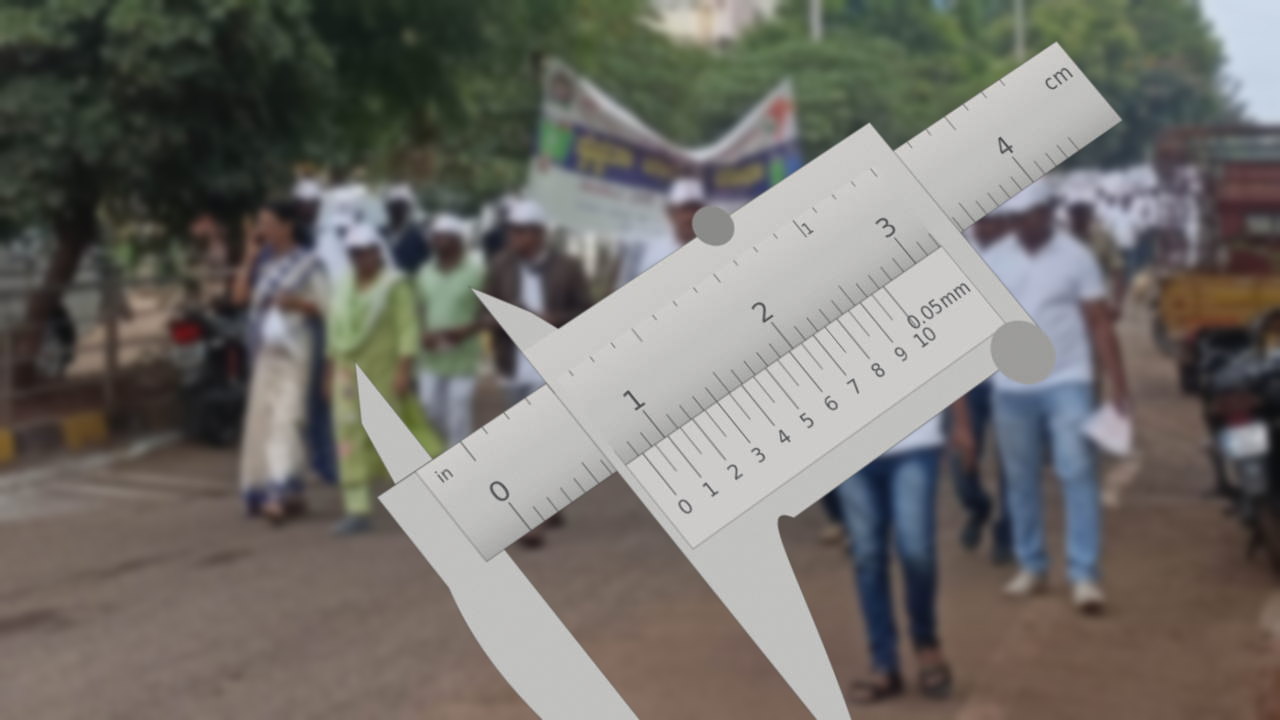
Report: 8.3mm
